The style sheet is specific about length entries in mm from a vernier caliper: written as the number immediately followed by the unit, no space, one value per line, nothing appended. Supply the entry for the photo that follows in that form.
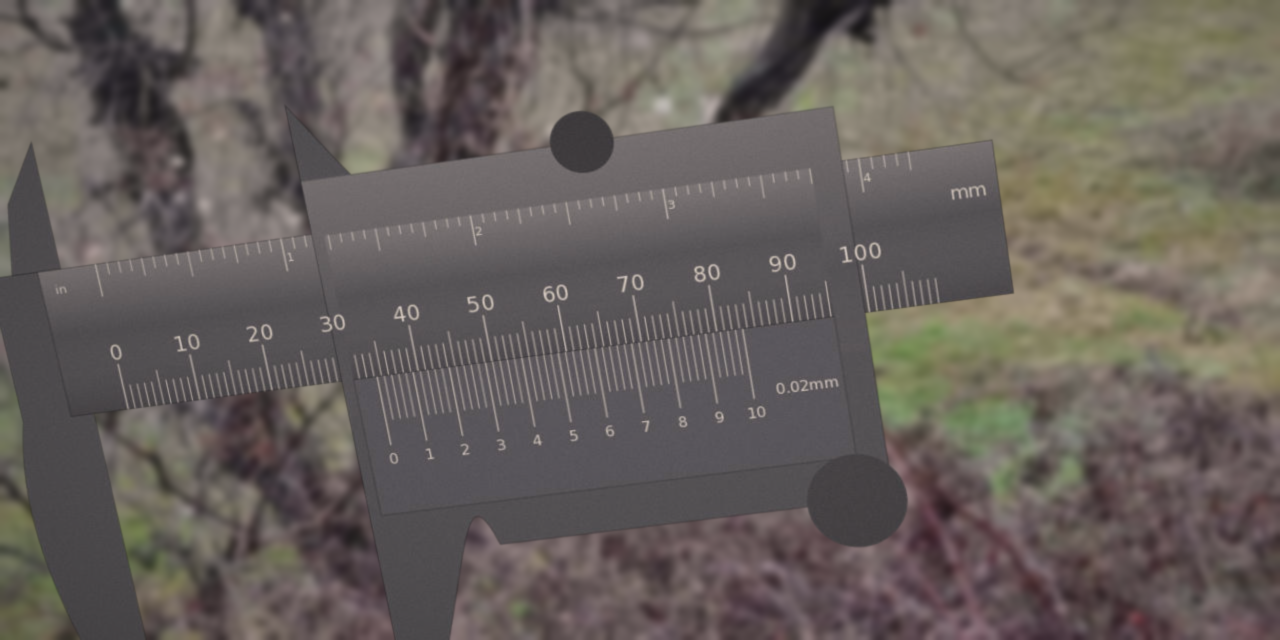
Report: 34.4mm
